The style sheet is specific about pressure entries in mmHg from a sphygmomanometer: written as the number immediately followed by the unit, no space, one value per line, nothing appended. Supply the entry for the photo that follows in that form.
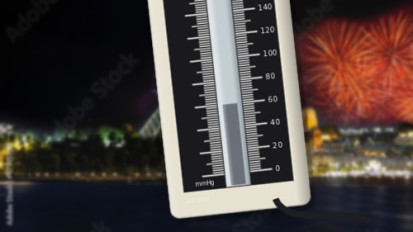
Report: 60mmHg
